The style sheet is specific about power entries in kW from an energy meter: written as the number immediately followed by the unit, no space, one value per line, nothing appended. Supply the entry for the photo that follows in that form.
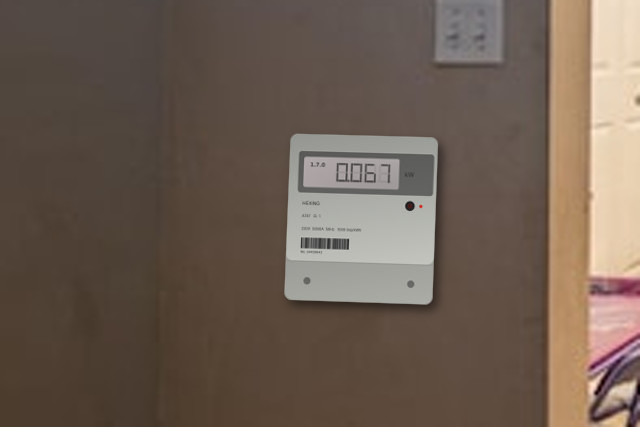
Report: 0.067kW
